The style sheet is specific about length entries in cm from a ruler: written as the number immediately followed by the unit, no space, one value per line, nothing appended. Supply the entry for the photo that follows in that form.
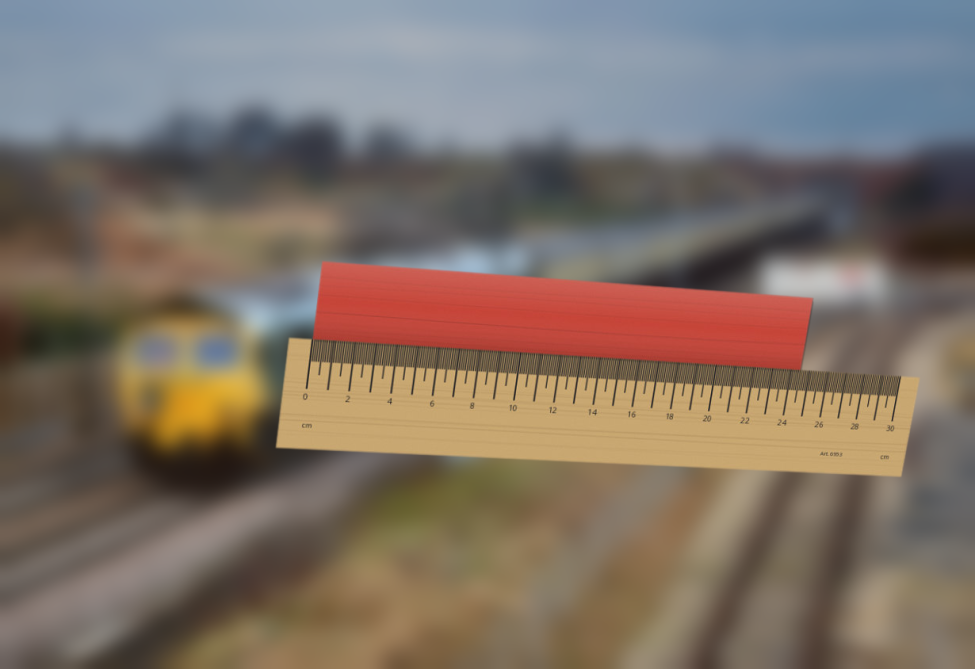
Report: 24.5cm
